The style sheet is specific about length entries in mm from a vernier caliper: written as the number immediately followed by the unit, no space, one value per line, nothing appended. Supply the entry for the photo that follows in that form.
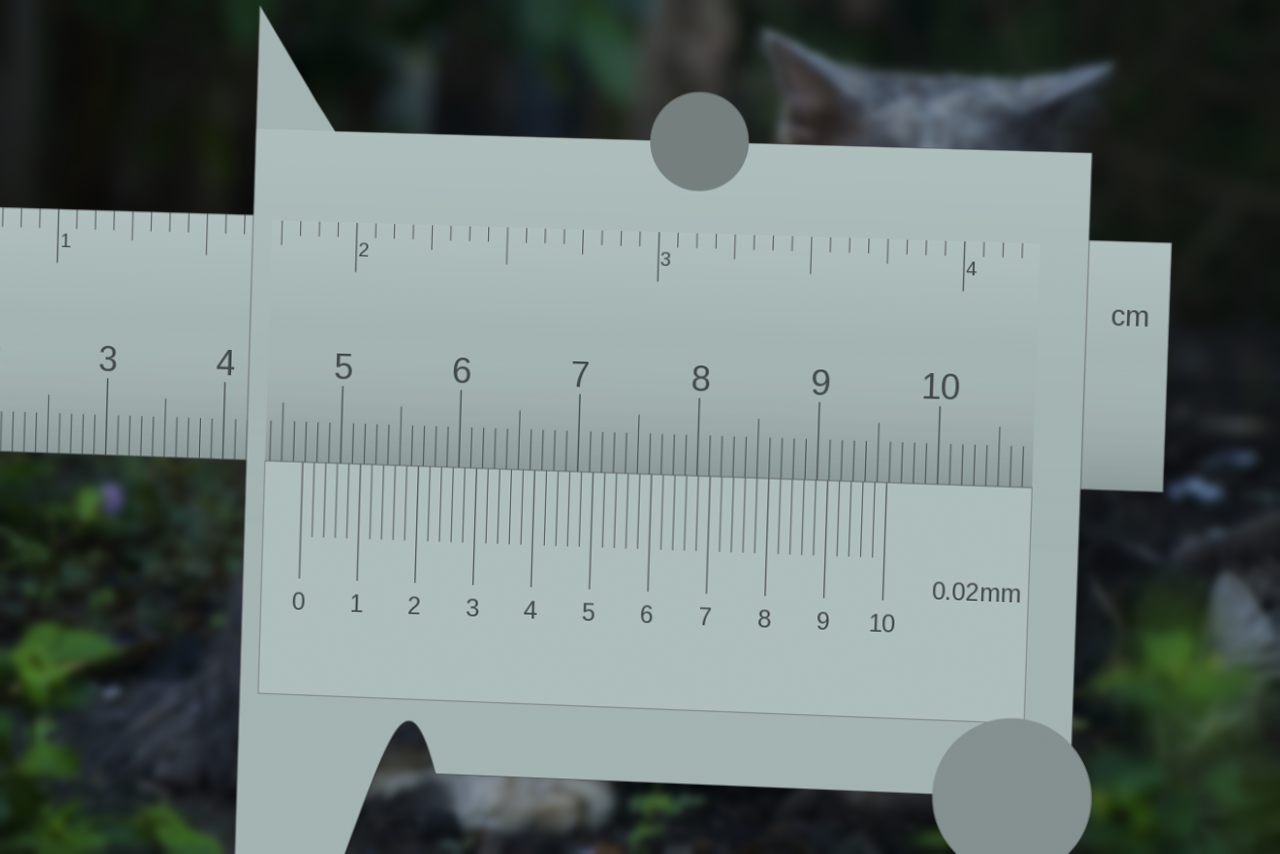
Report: 46.8mm
